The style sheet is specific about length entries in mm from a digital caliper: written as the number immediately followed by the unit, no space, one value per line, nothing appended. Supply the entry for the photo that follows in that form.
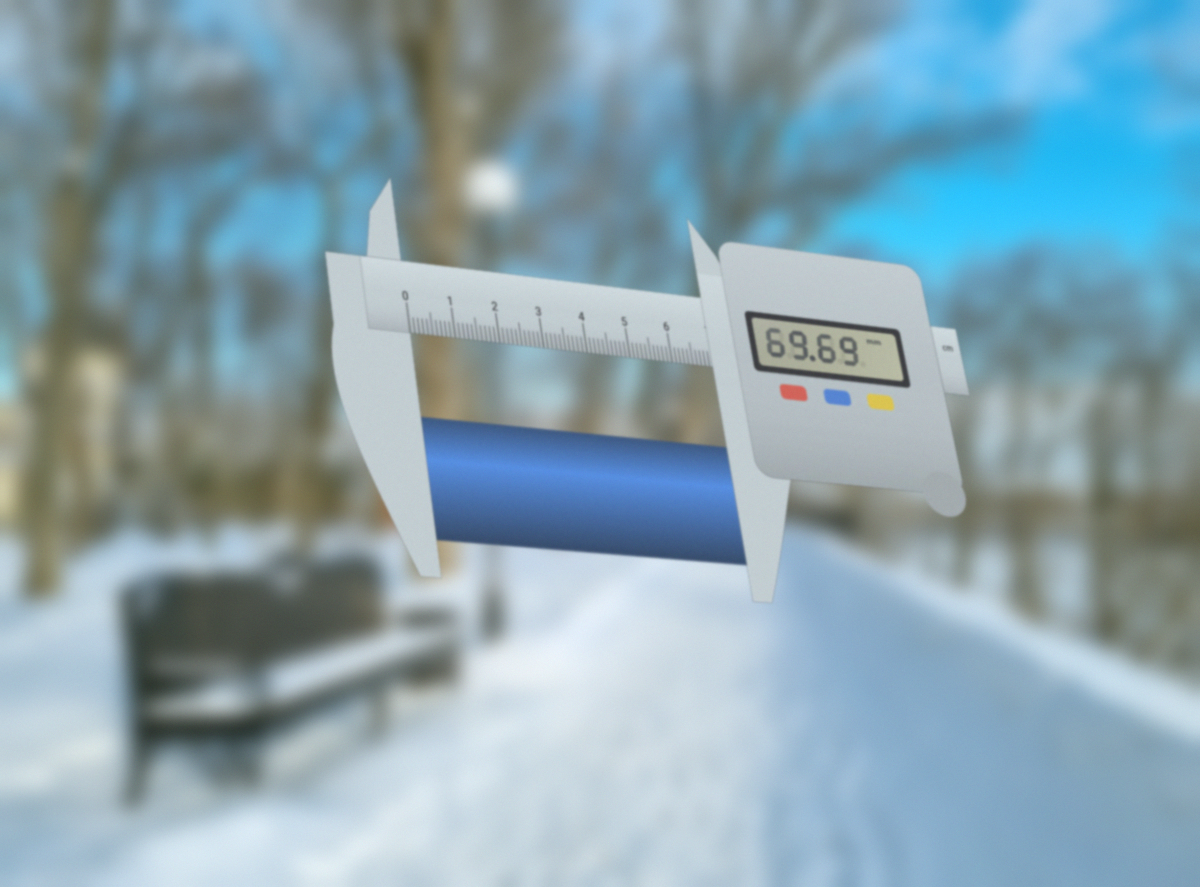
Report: 69.69mm
